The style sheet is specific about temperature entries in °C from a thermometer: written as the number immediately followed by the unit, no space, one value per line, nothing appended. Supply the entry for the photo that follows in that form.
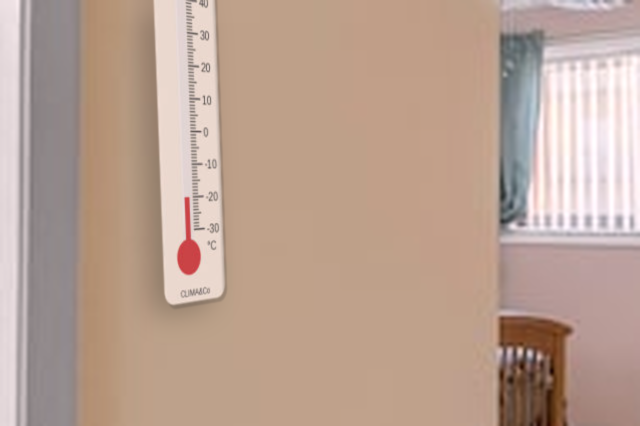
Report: -20°C
